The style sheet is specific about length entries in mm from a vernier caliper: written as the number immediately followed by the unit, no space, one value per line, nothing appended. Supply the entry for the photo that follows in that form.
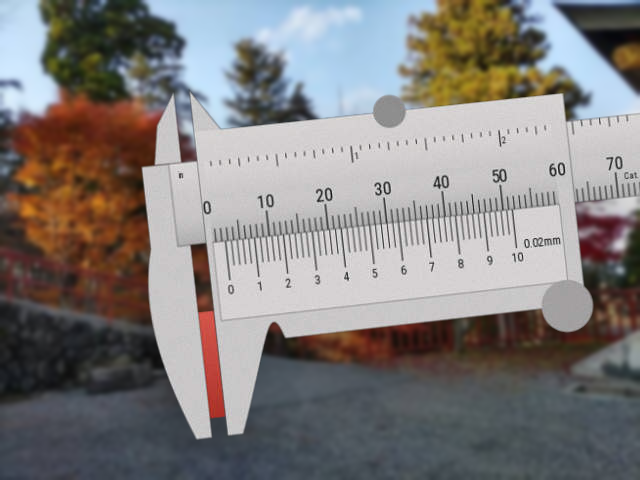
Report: 2.6mm
